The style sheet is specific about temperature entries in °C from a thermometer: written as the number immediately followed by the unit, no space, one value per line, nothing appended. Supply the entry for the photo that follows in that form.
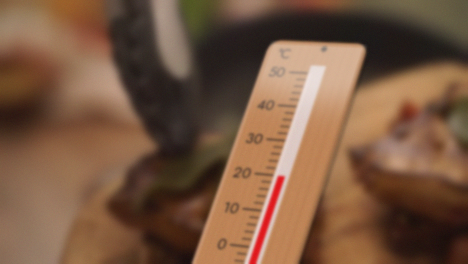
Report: 20°C
